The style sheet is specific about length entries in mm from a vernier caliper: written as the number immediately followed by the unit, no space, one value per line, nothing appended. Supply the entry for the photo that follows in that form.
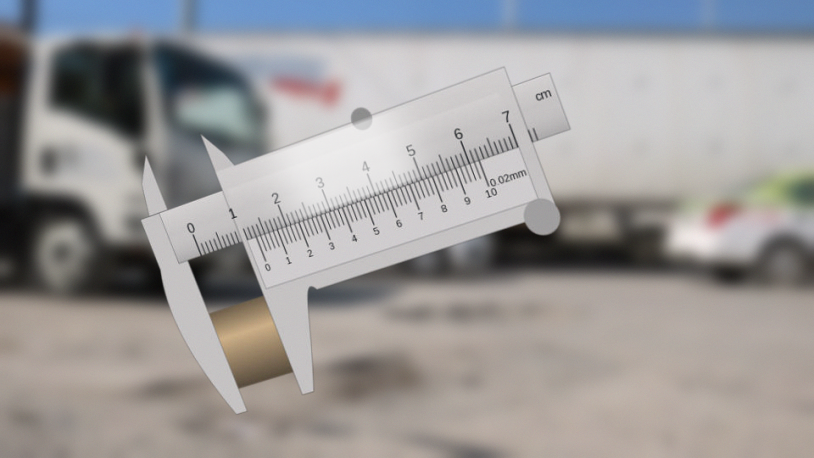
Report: 13.0mm
